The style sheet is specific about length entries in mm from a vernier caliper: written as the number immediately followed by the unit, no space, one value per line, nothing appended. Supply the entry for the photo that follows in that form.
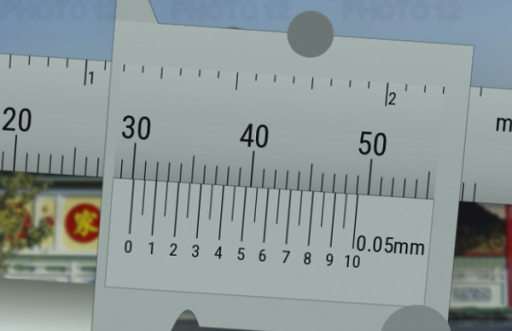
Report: 30.1mm
